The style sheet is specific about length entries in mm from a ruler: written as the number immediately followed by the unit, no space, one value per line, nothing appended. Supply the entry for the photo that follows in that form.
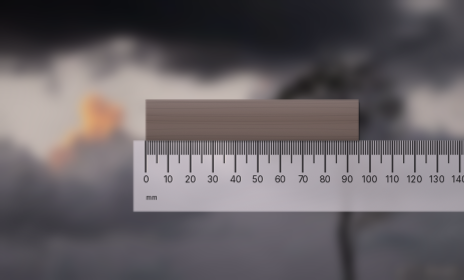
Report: 95mm
